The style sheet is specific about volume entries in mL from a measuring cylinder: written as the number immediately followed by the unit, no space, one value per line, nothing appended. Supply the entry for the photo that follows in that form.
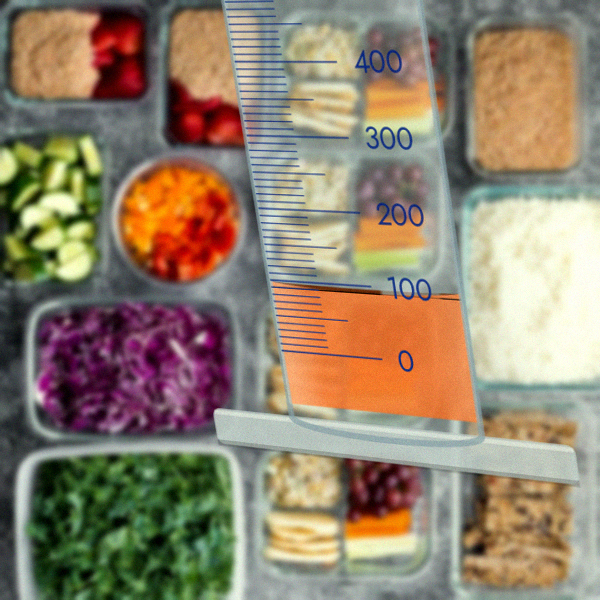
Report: 90mL
